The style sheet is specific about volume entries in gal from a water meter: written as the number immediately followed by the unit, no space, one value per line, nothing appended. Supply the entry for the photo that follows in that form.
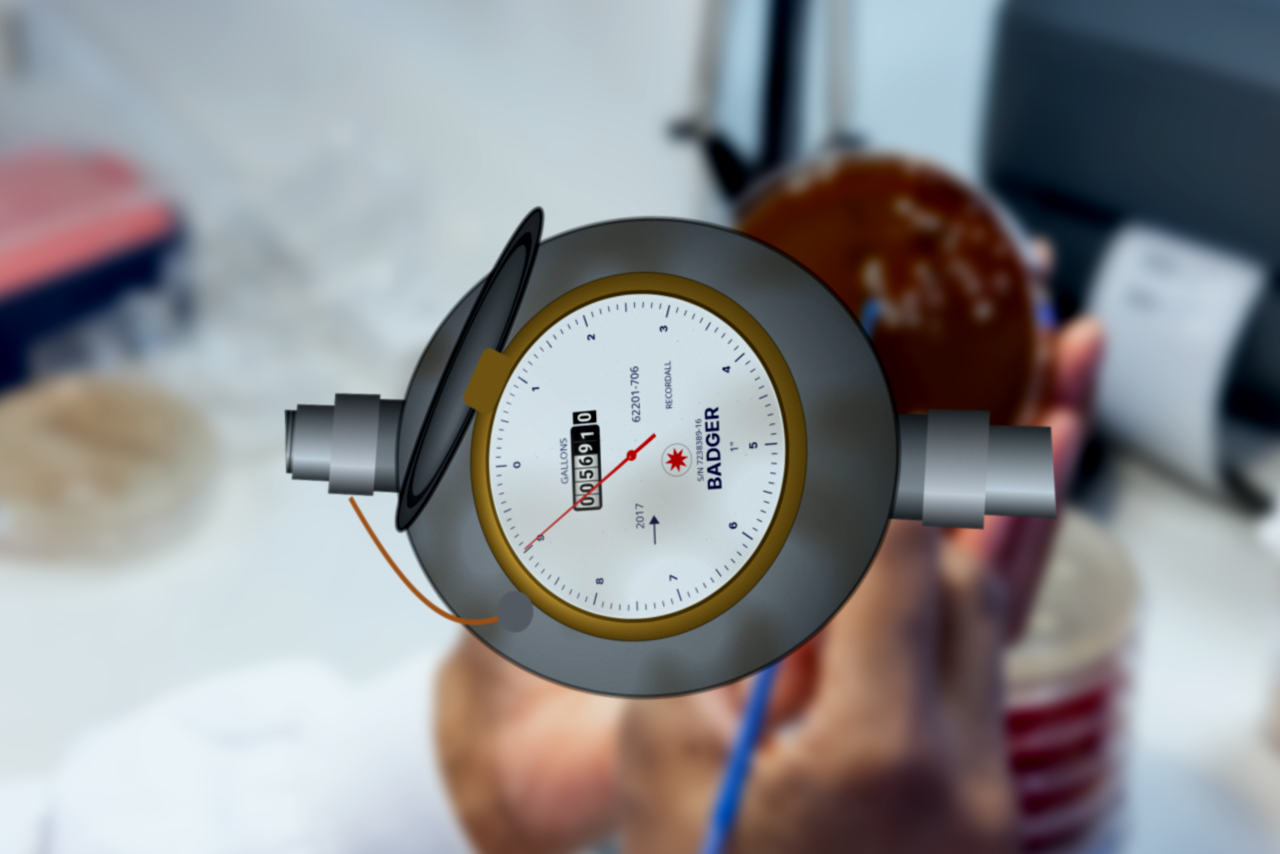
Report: 56909.0gal
